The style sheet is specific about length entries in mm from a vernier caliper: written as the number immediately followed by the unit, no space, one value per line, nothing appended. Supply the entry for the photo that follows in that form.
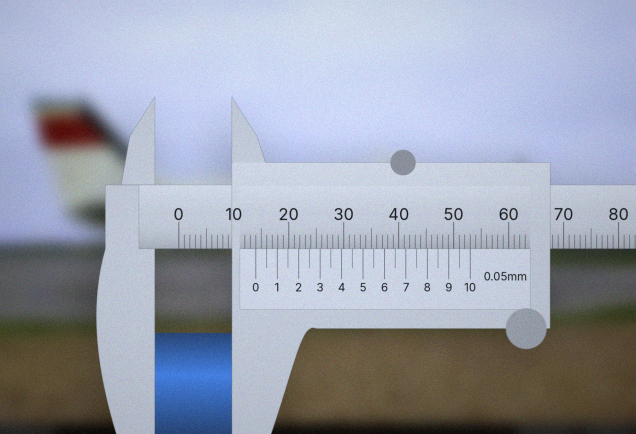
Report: 14.0mm
